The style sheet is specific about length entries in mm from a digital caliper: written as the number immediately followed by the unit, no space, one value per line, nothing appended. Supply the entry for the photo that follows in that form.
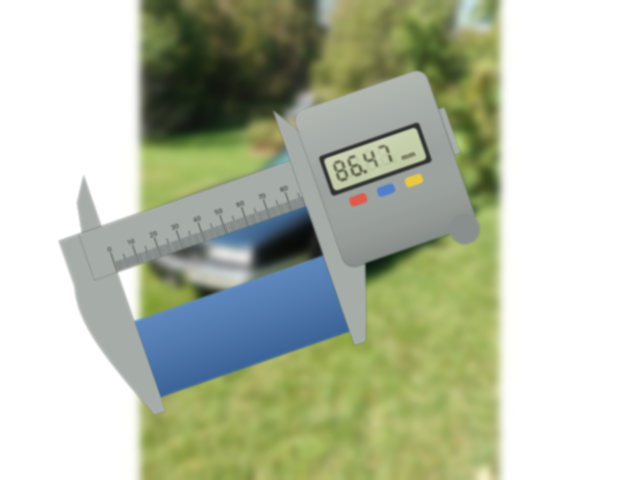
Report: 86.47mm
